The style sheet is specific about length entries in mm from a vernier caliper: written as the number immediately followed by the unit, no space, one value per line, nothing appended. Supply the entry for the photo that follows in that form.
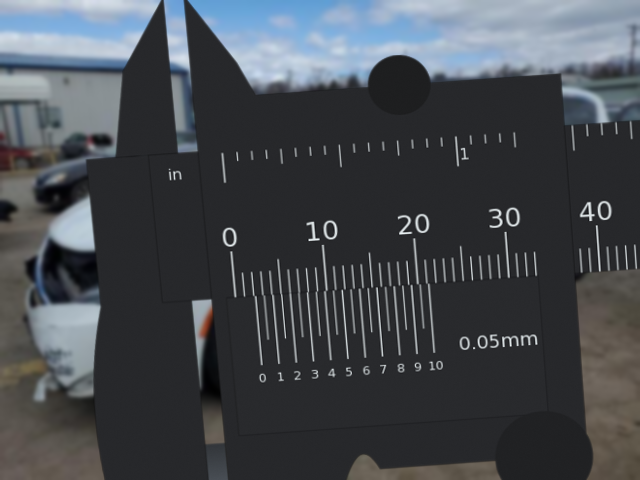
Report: 2.2mm
